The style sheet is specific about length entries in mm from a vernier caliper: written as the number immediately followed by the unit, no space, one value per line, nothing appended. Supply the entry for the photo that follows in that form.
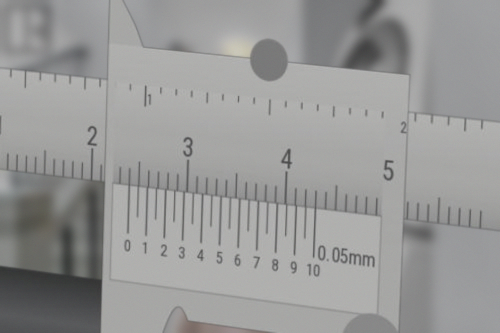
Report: 24.0mm
